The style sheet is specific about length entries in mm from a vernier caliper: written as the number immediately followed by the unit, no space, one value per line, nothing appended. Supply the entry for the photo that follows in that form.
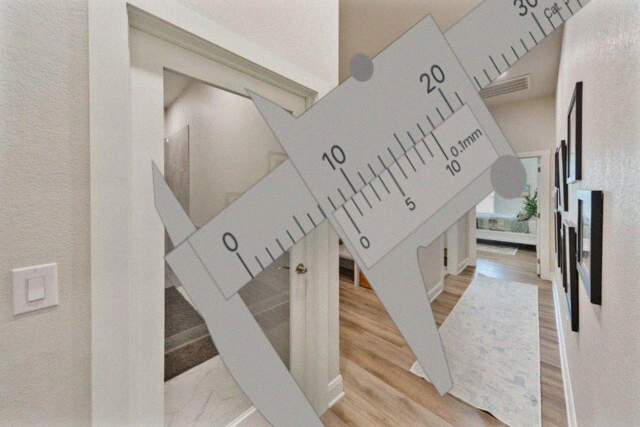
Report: 8.6mm
